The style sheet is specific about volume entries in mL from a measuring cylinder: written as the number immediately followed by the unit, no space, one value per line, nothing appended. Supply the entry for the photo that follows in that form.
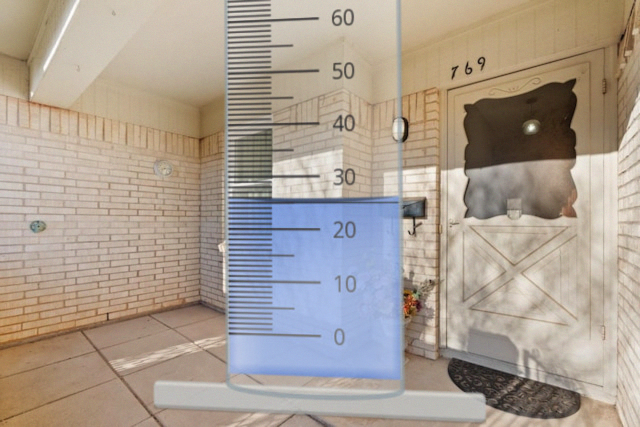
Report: 25mL
